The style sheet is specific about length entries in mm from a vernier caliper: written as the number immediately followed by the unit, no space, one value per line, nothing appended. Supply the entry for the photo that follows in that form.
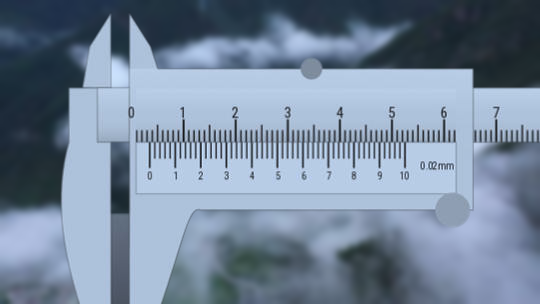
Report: 3.5mm
